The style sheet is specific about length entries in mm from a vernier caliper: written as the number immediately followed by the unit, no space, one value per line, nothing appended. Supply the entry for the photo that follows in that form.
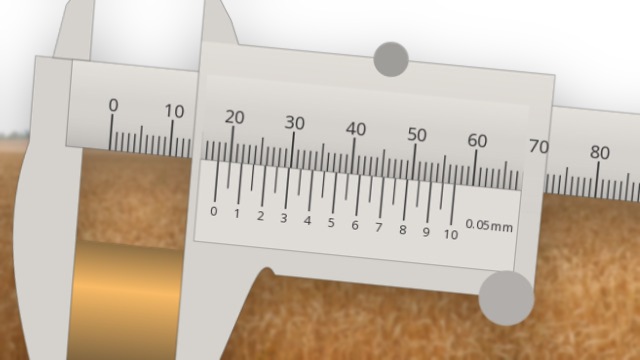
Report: 18.0mm
